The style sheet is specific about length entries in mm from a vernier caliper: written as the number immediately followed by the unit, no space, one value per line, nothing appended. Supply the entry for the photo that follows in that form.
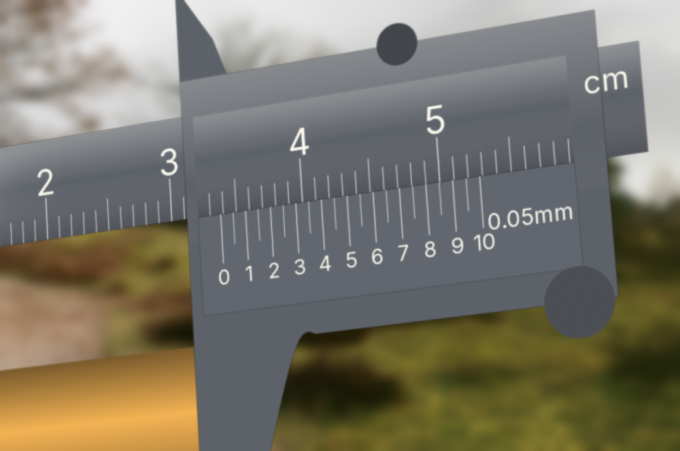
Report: 33.8mm
